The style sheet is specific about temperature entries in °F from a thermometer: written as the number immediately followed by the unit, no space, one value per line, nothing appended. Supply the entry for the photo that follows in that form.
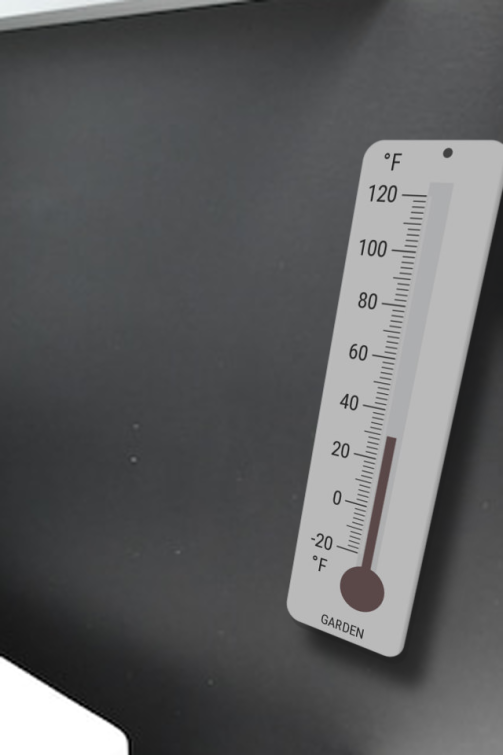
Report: 30°F
